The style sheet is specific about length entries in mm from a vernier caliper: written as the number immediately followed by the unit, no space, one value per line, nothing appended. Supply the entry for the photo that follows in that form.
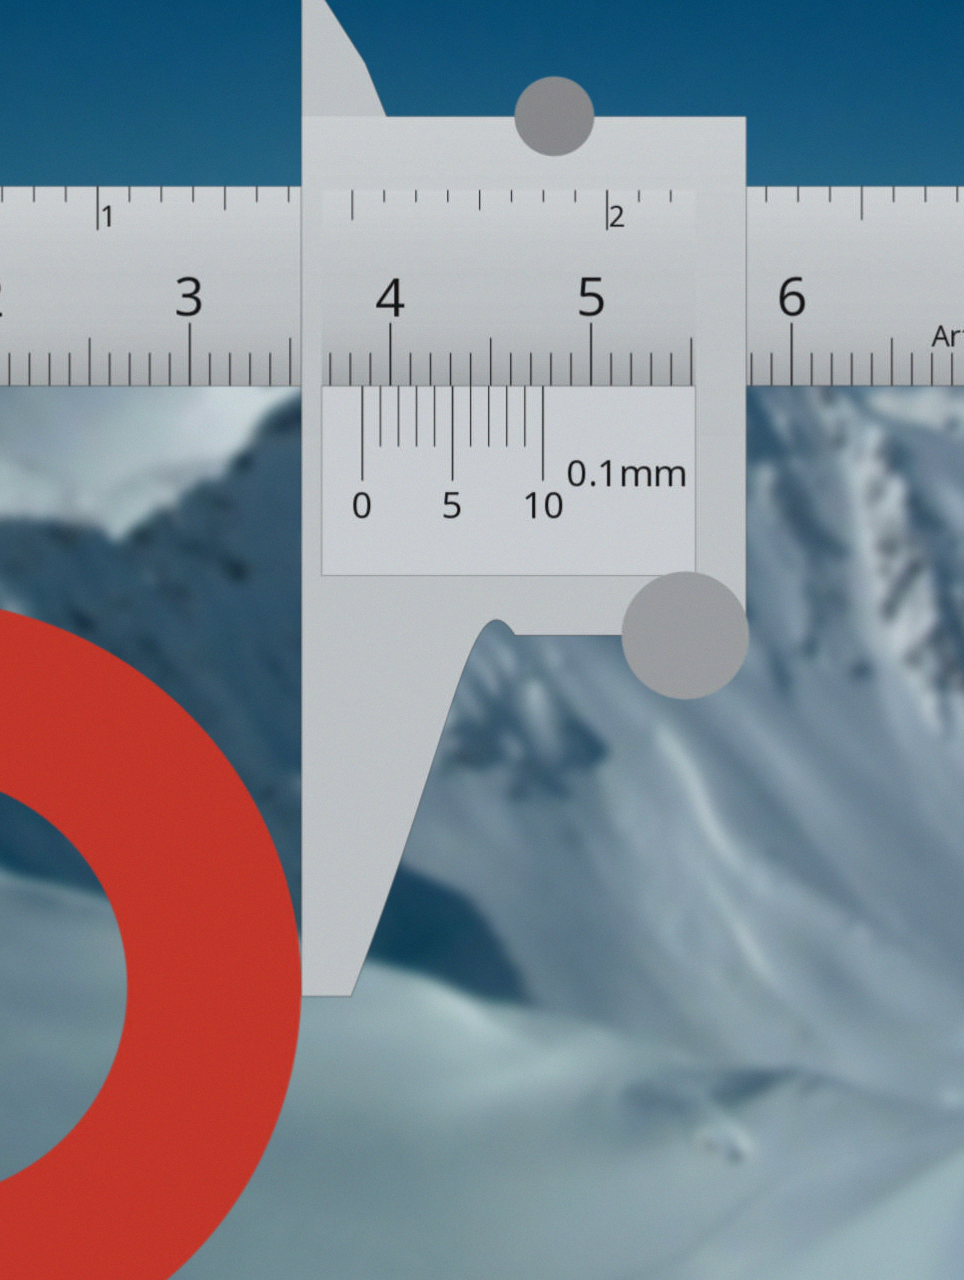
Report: 38.6mm
